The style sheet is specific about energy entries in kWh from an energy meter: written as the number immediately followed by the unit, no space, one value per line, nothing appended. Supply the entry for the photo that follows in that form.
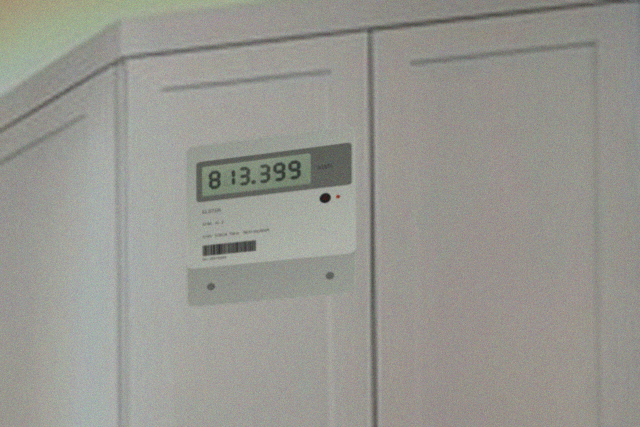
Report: 813.399kWh
